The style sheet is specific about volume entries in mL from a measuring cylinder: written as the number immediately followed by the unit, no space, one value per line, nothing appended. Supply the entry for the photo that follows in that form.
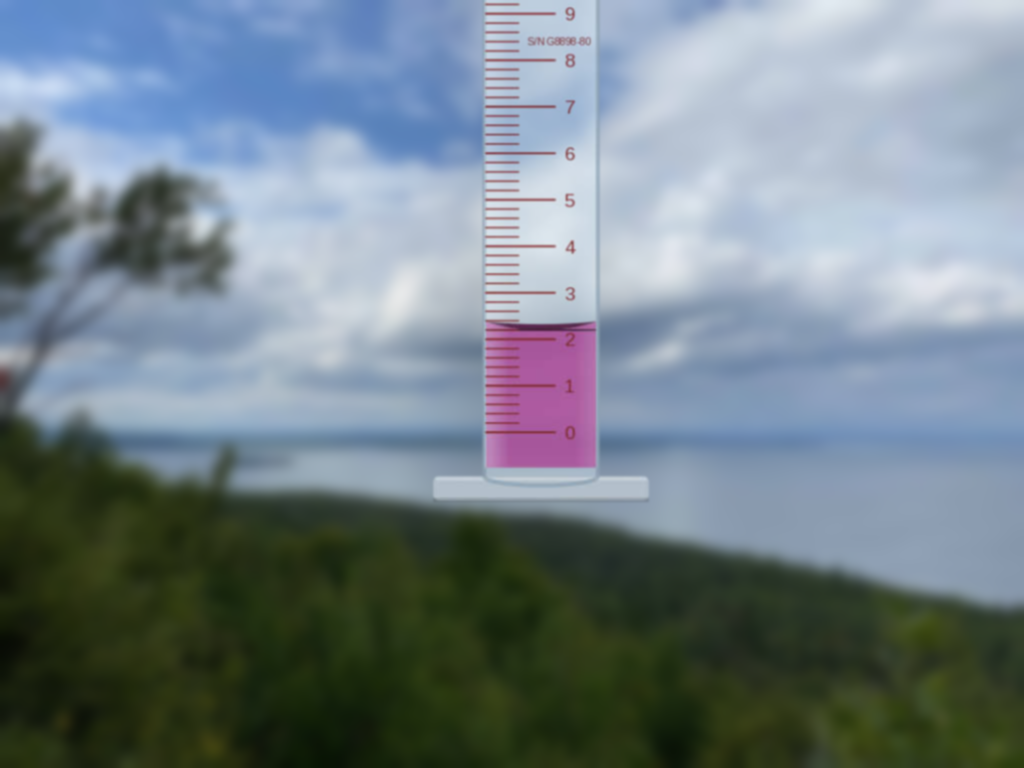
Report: 2.2mL
